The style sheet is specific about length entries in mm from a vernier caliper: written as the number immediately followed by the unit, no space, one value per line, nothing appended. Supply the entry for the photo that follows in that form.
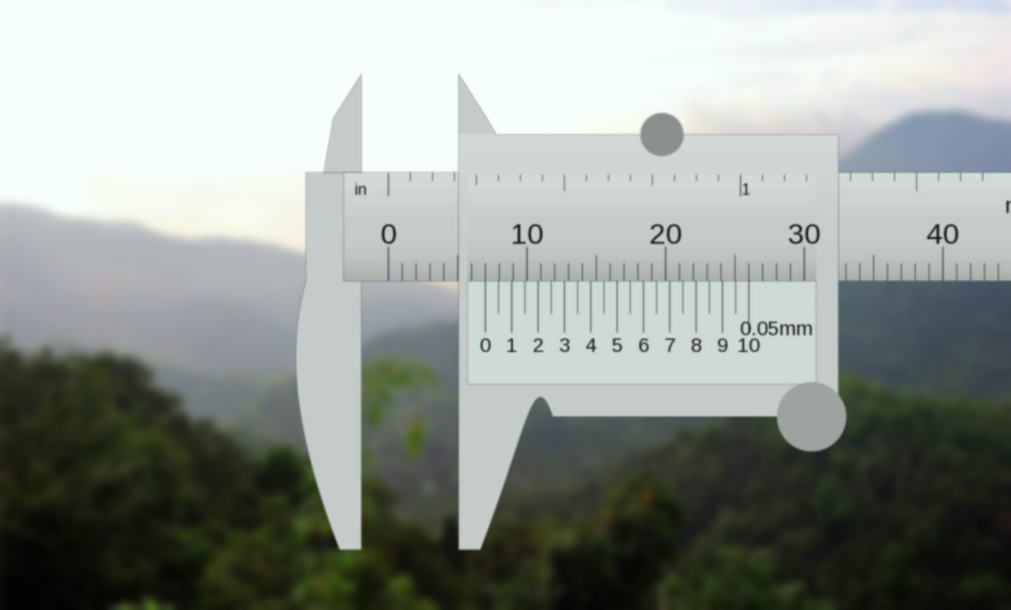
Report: 7.0mm
